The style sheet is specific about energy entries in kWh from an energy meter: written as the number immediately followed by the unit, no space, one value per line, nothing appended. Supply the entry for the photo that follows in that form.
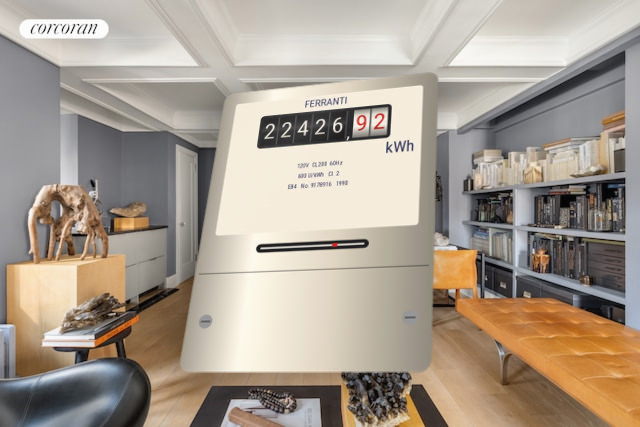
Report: 22426.92kWh
